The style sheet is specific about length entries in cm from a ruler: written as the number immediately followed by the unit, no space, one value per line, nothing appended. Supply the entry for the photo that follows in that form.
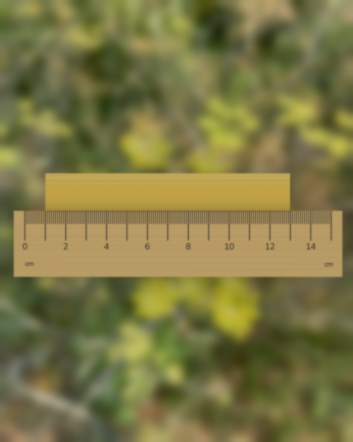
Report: 12cm
